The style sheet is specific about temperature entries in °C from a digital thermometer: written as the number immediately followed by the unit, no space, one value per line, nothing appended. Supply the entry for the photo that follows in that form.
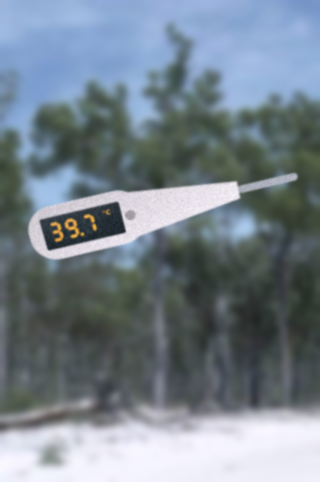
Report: 39.7°C
